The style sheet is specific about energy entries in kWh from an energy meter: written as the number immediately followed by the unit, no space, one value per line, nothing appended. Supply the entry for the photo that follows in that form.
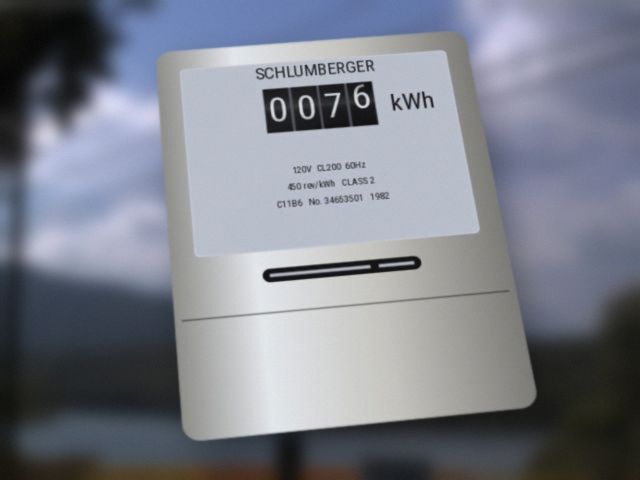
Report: 76kWh
